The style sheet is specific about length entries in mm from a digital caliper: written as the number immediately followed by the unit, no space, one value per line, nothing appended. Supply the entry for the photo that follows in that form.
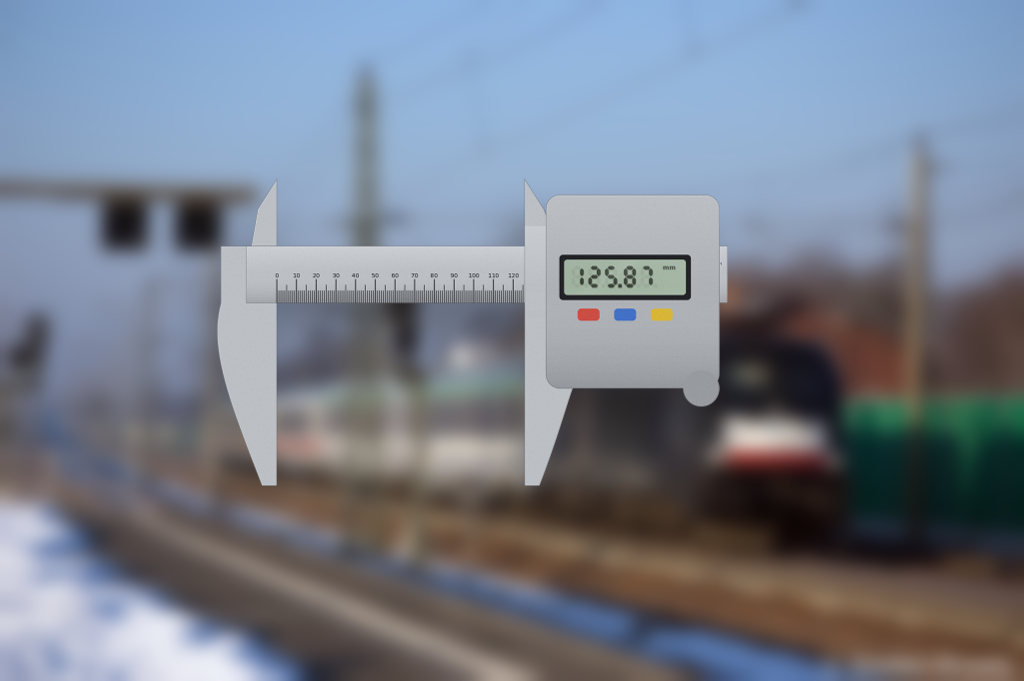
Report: 125.87mm
